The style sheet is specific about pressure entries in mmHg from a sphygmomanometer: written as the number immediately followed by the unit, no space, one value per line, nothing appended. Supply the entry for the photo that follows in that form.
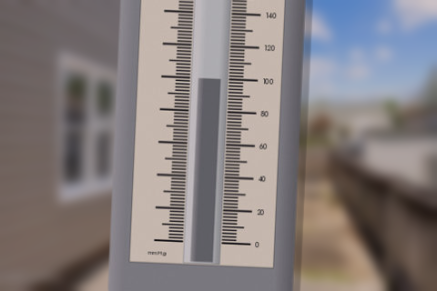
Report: 100mmHg
